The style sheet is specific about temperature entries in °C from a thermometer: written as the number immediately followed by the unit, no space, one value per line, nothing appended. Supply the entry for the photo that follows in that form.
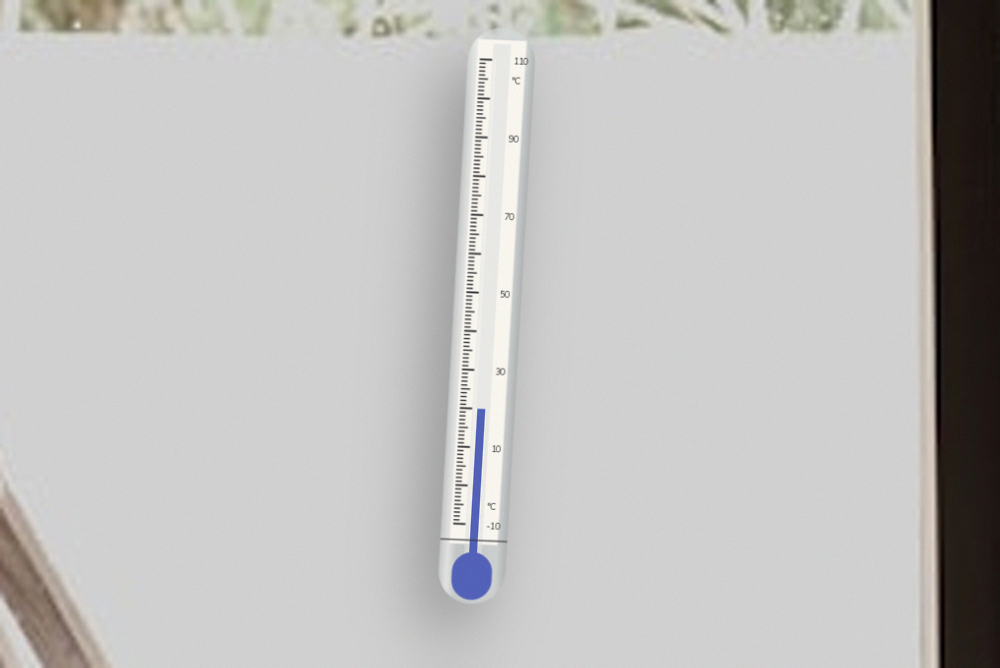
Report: 20°C
